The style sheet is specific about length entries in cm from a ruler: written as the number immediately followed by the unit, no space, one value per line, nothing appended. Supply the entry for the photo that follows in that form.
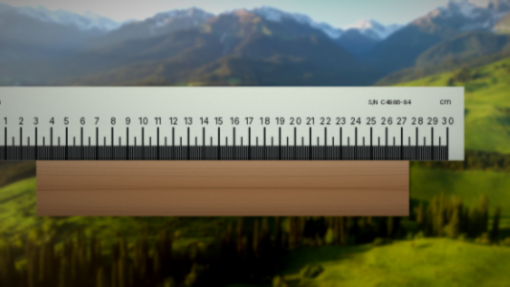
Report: 24.5cm
